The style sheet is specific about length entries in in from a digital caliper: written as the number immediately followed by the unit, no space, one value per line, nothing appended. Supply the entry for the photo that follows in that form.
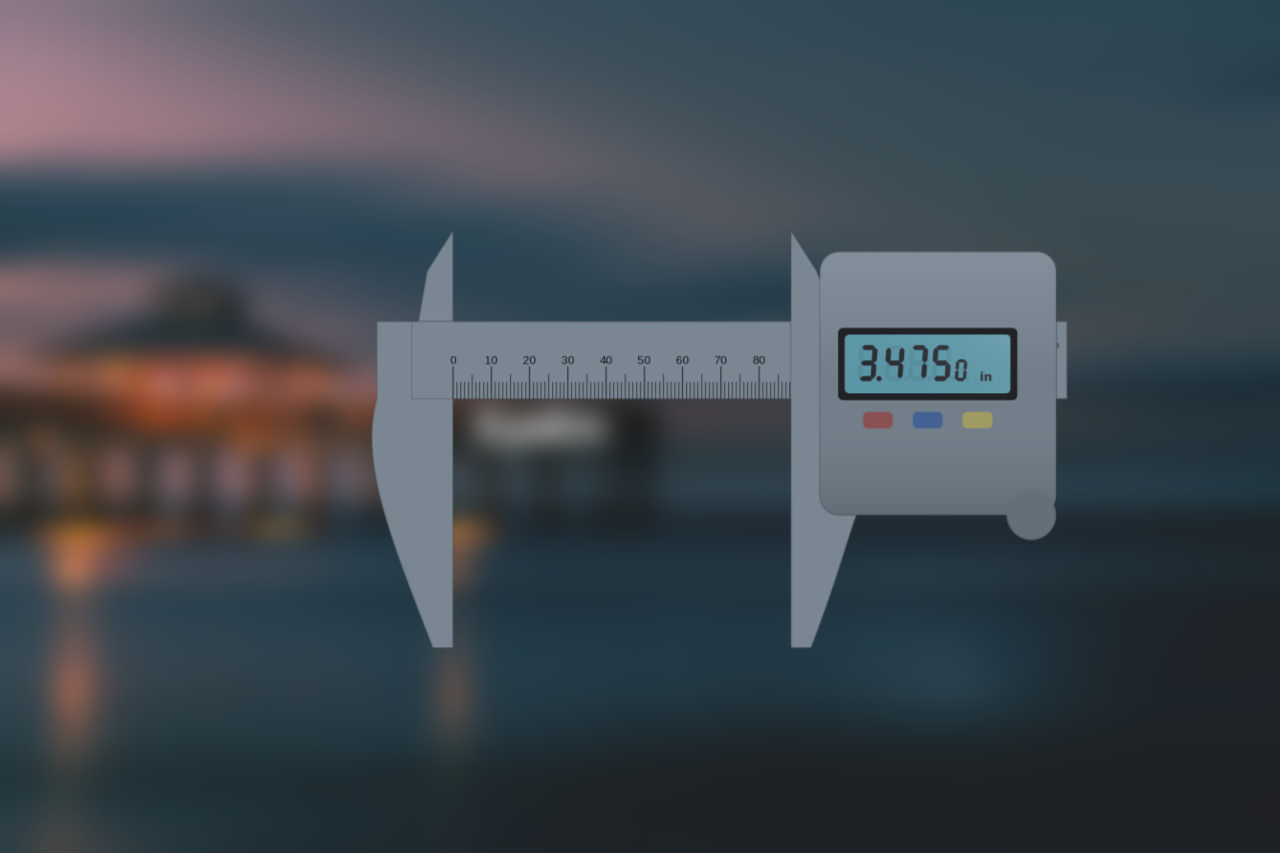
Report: 3.4750in
